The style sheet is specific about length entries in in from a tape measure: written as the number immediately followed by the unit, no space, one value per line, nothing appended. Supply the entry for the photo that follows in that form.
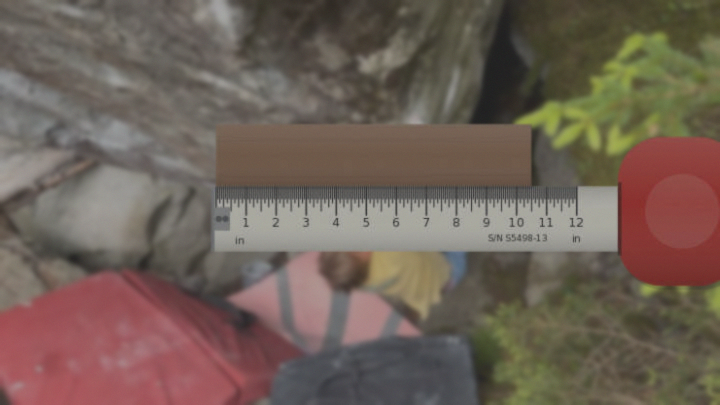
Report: 10.5in
